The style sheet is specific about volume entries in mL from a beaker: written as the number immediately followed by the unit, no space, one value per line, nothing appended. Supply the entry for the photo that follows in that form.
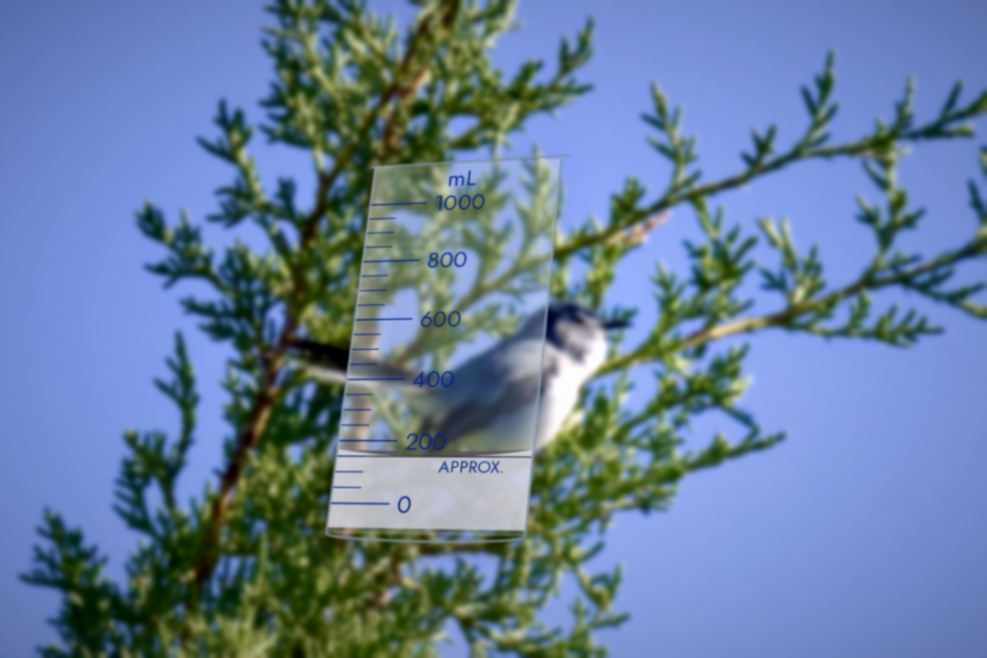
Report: 150mL
